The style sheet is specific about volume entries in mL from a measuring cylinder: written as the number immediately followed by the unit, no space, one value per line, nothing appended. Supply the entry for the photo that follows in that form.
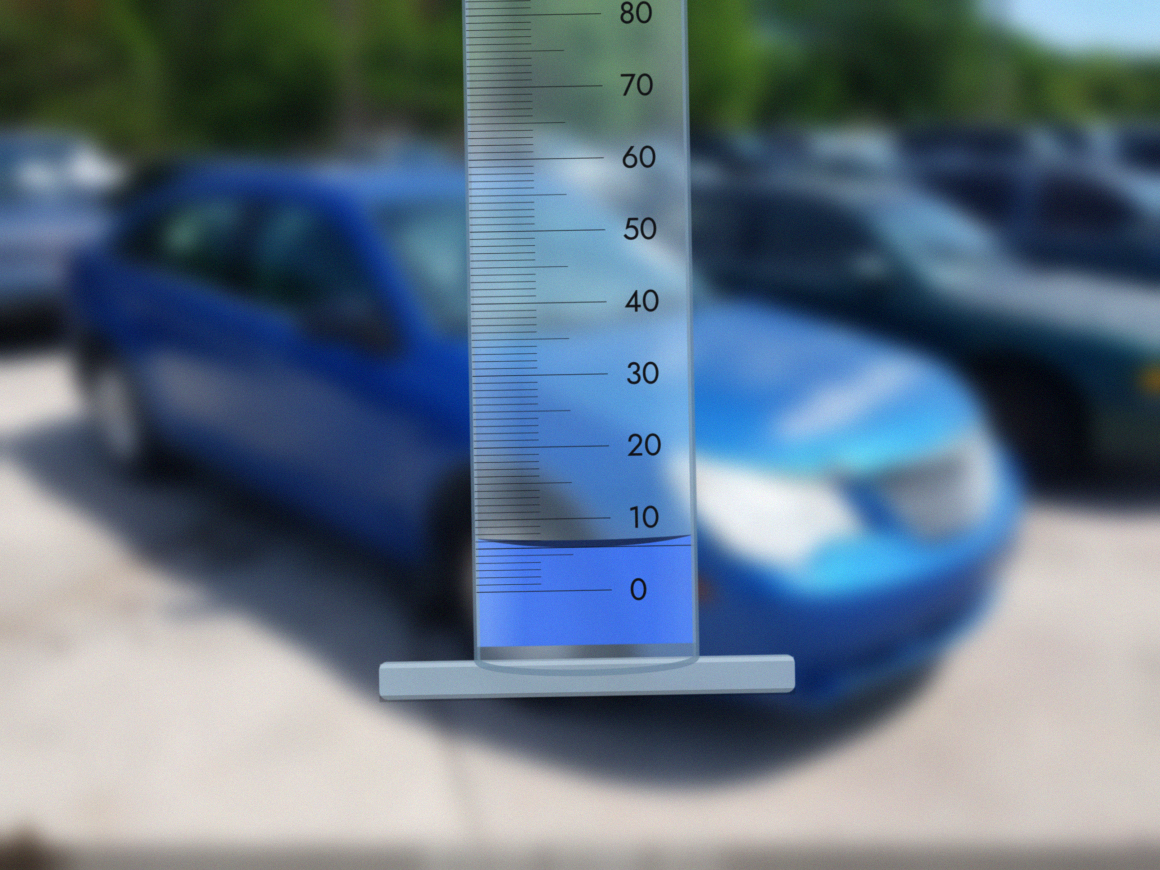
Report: 6mL
